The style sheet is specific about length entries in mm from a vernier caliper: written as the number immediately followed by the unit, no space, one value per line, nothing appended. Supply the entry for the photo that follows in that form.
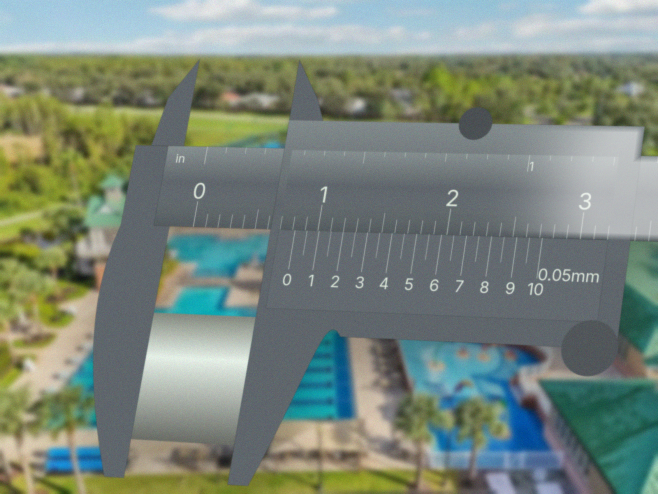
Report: 8.2mm
